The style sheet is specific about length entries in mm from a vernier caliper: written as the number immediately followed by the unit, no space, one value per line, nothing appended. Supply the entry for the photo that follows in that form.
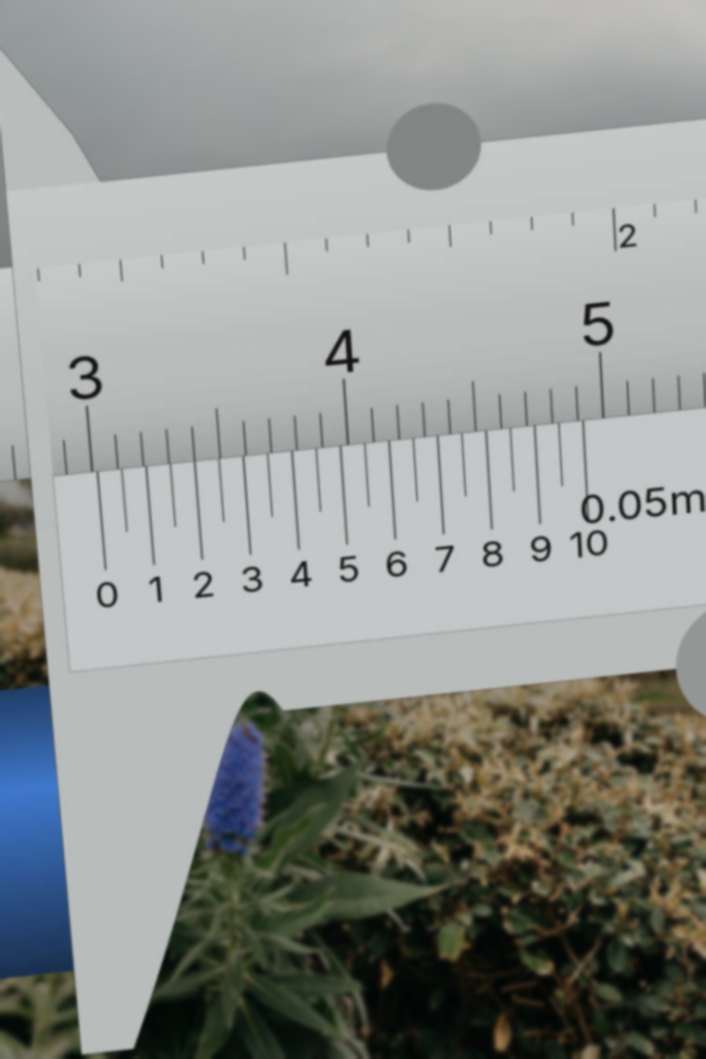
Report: 30.2mm
